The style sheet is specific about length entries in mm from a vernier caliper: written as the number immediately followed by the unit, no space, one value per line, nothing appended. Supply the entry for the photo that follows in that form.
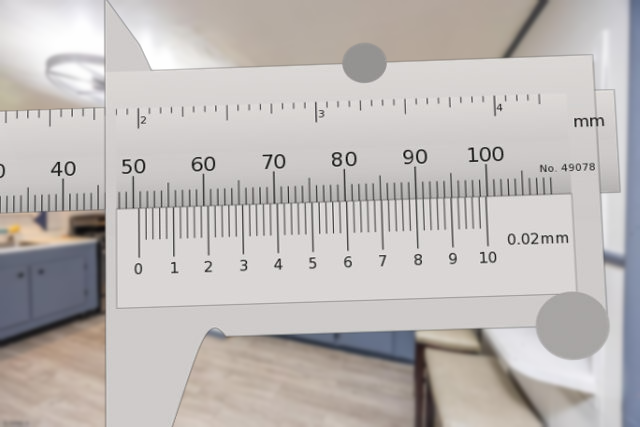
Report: 50.8mm
